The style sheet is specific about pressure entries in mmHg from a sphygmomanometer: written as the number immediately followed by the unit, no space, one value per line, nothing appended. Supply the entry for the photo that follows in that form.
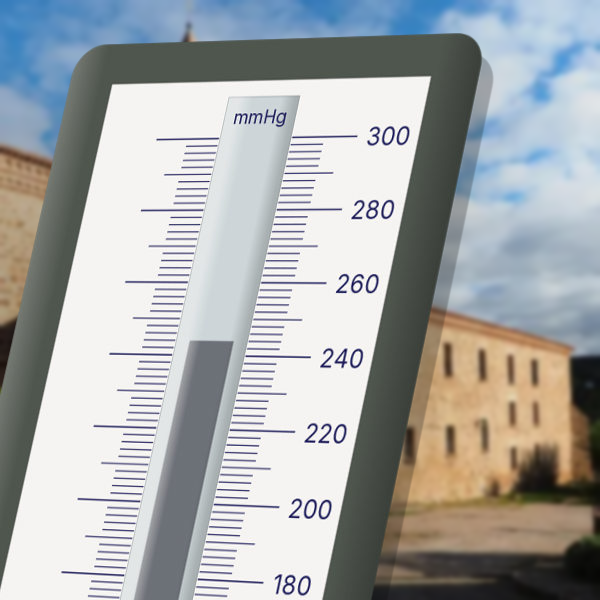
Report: 244mmHg
